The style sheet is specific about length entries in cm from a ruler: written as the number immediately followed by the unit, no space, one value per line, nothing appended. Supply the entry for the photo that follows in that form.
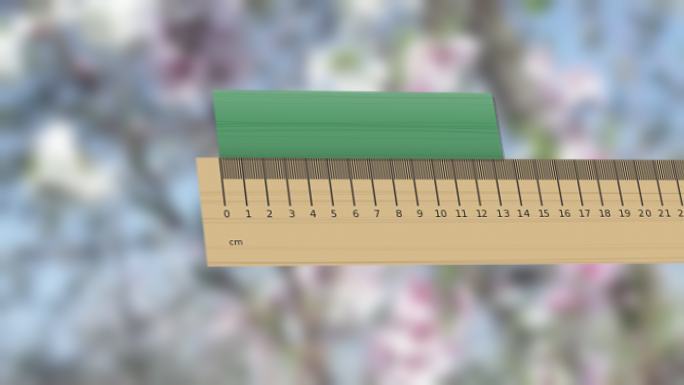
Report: 13.5cm
